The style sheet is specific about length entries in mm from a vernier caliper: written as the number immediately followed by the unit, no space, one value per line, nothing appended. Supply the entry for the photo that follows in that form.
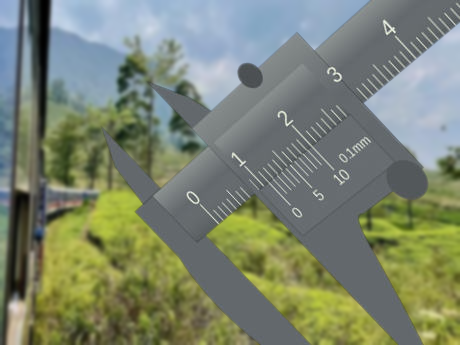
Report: 11.0mm
